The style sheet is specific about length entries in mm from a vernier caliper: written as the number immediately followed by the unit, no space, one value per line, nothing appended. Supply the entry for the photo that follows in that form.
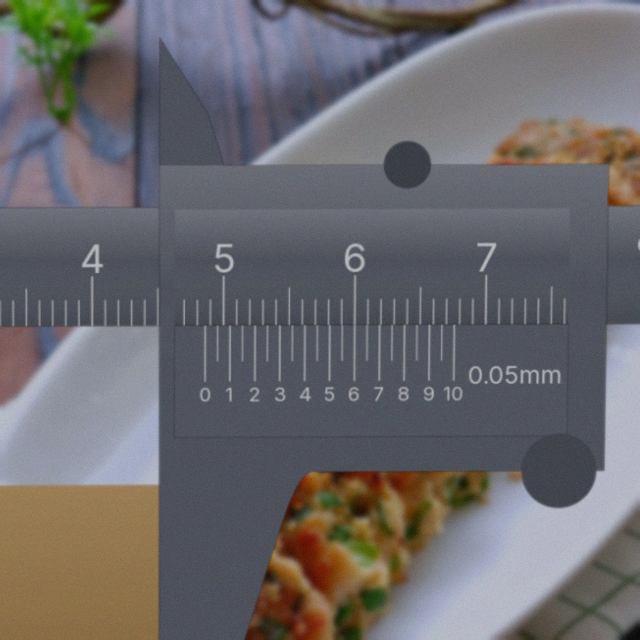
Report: 48.6mm
